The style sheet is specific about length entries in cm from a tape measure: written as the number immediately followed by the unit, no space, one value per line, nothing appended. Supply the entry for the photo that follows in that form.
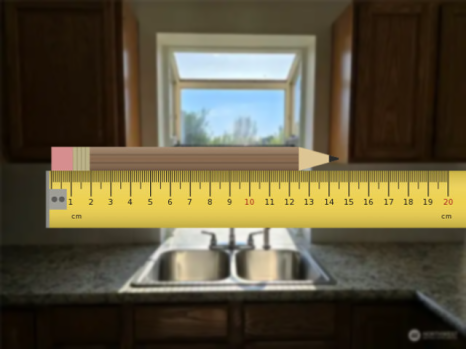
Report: 14.5cm
